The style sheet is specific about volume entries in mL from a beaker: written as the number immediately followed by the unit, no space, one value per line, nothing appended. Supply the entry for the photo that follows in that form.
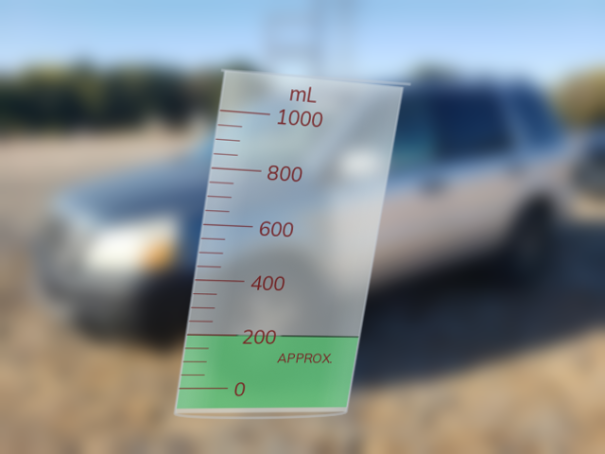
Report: 200mL
